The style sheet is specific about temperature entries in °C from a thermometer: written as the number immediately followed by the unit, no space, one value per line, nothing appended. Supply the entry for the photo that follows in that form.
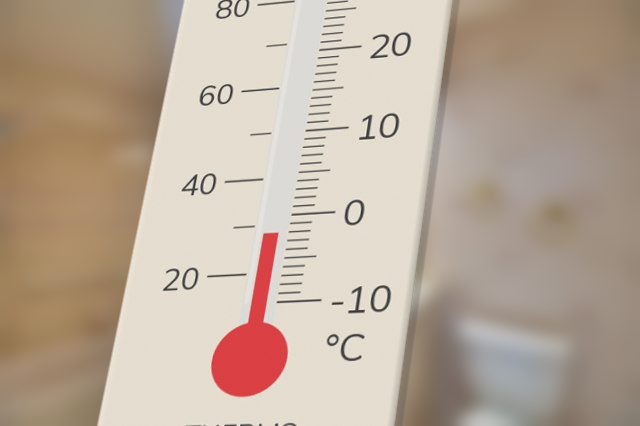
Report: -2°C
